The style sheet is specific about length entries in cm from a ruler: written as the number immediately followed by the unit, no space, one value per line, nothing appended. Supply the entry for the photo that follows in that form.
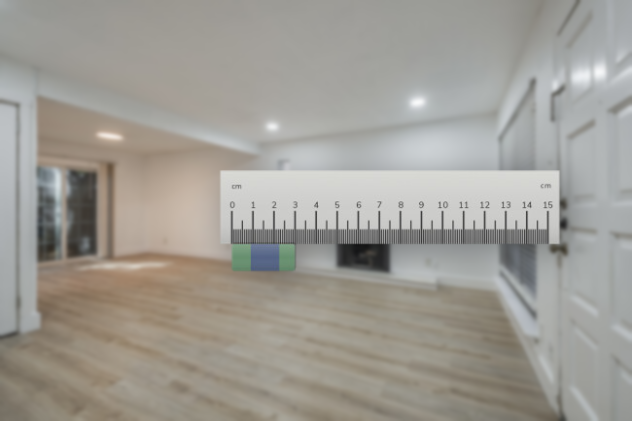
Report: 3cm
